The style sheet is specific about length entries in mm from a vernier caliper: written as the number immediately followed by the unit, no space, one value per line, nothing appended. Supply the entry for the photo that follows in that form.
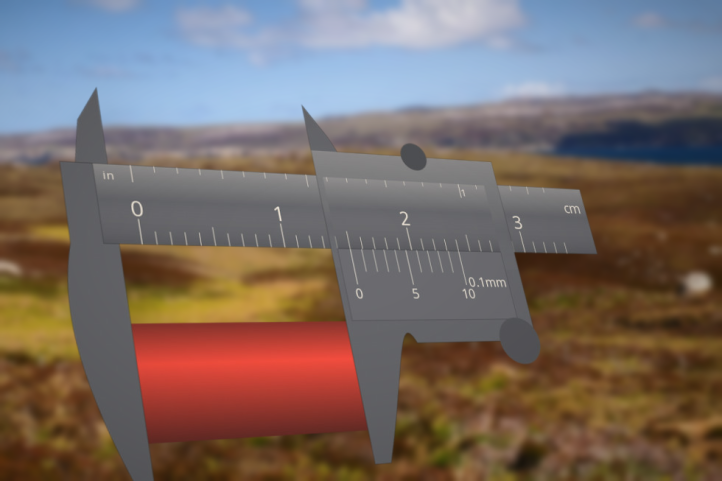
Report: 15.0mm
